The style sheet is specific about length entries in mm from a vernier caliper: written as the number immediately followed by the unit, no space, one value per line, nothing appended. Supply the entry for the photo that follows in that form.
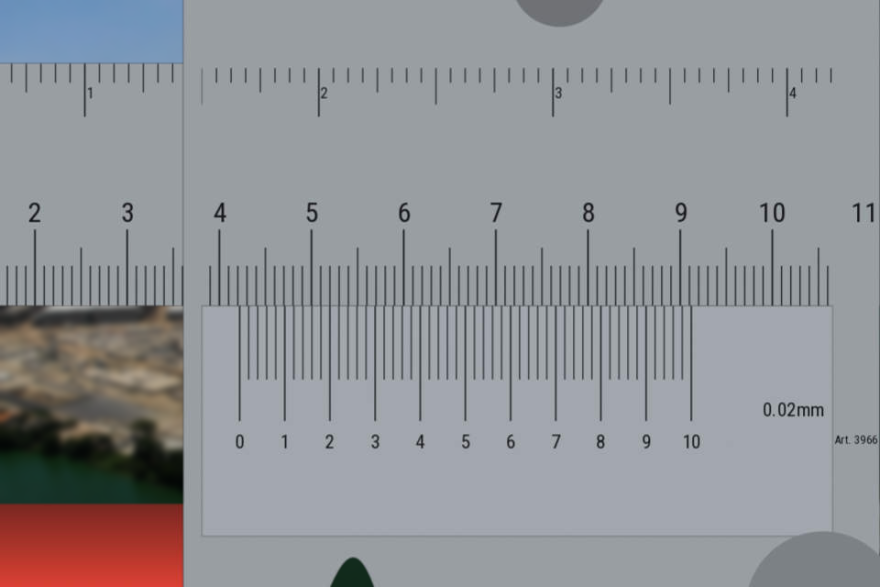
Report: 42.2mm
